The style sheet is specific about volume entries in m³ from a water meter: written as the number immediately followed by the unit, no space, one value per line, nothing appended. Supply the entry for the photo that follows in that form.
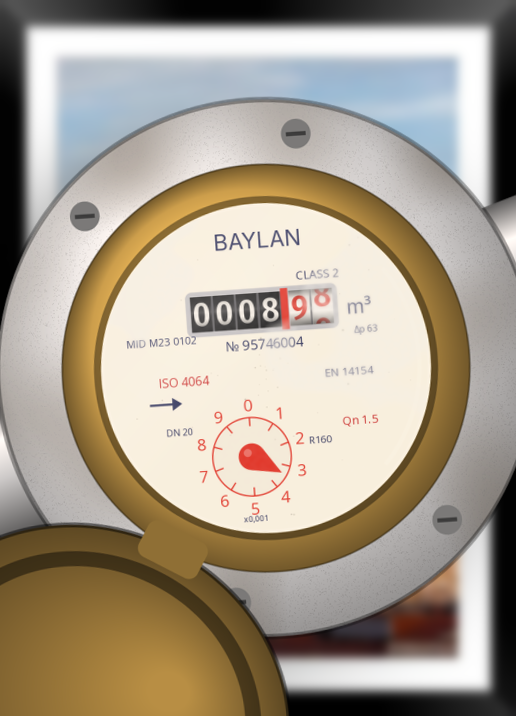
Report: 8.983m³
